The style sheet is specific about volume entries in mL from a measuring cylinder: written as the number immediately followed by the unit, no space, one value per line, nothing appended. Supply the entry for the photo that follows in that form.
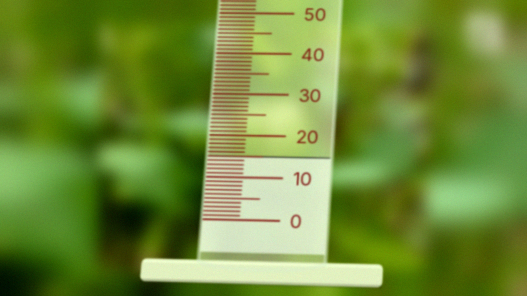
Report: 15mL
